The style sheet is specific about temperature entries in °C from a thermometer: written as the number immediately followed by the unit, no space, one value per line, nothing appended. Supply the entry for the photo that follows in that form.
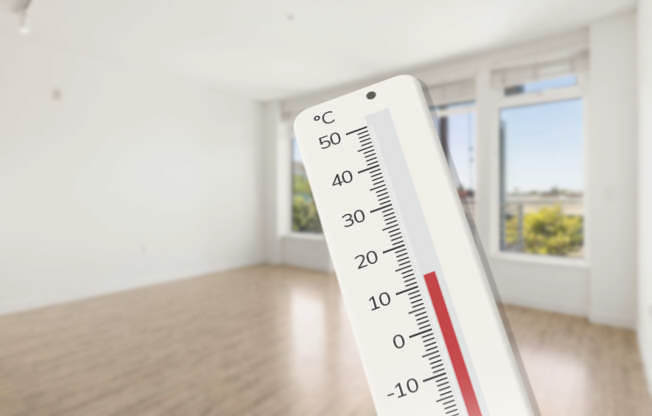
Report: 12°C
